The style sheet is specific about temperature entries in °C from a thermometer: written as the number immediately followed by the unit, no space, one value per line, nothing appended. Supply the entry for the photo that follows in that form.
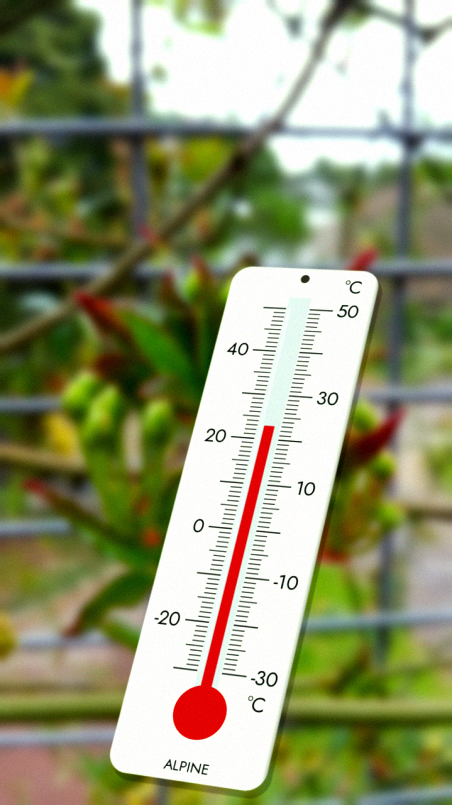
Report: 23°C
